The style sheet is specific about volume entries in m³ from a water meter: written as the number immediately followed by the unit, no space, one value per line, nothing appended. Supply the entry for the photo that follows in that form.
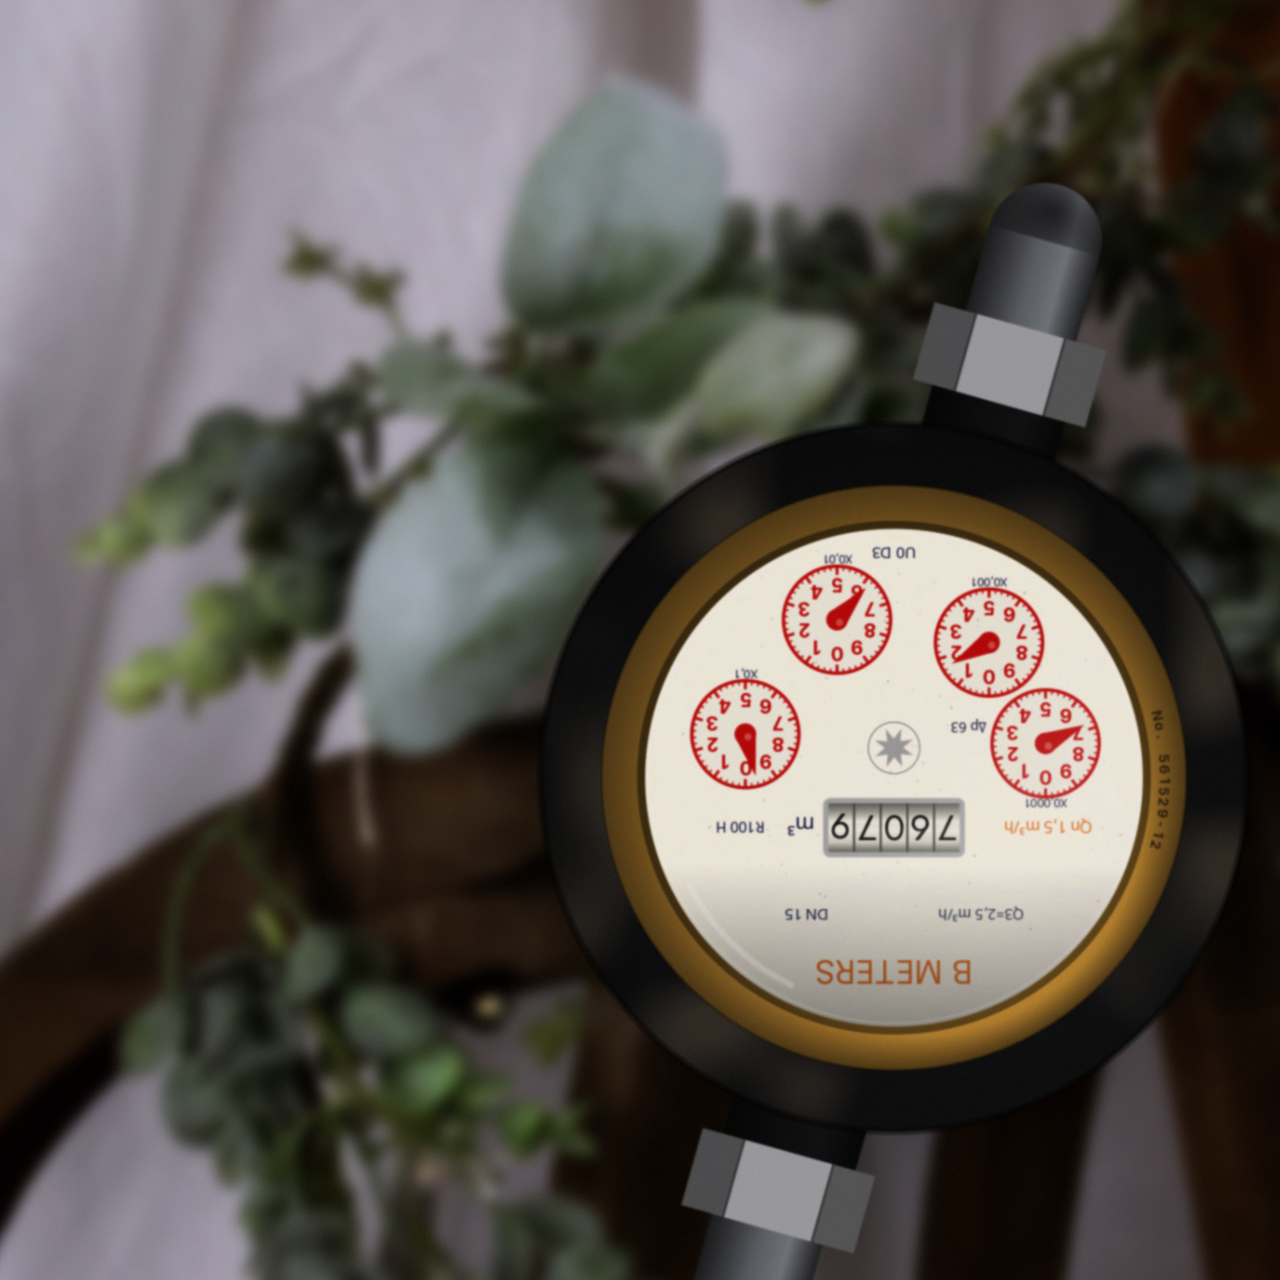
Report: 76078.9616m³
